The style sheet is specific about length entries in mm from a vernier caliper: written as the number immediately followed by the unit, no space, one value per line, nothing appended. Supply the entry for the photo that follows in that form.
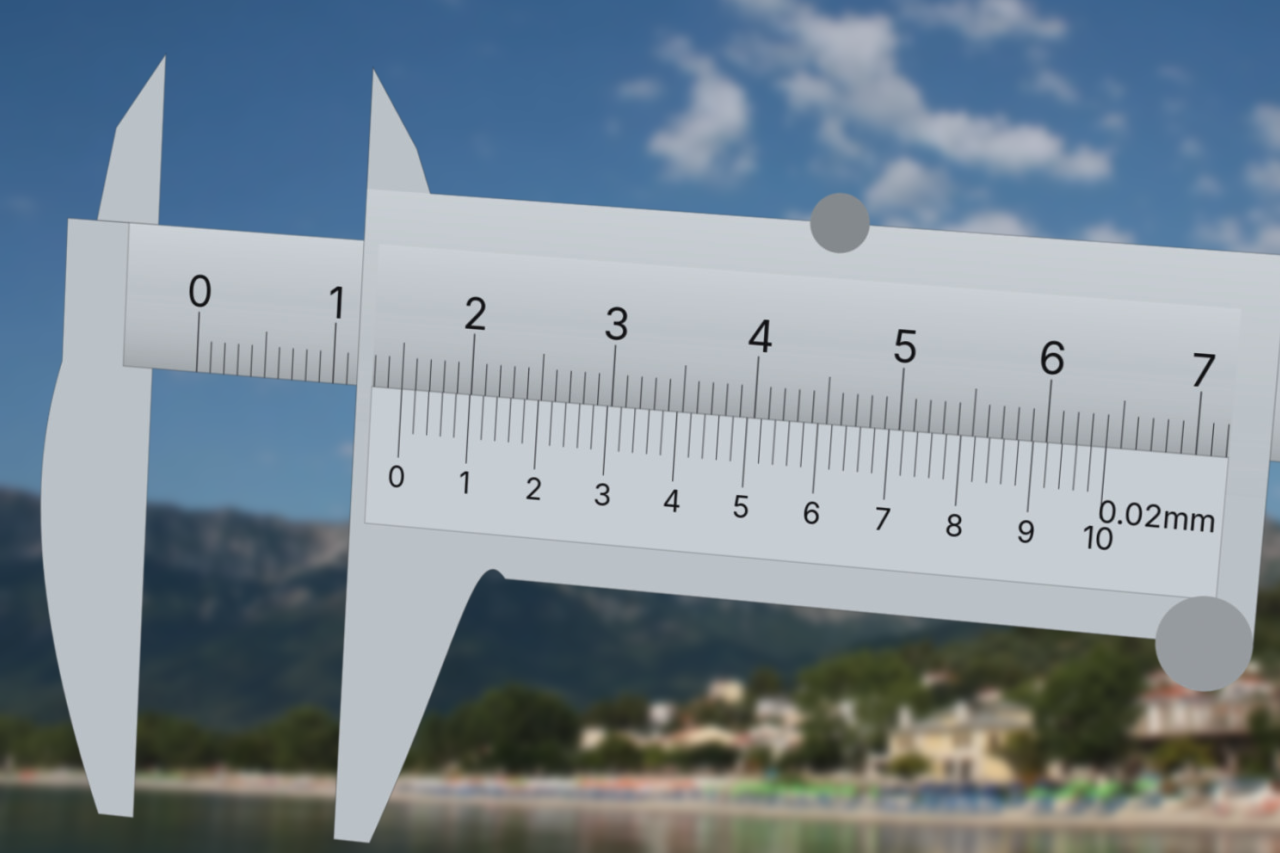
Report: 15.0mm
